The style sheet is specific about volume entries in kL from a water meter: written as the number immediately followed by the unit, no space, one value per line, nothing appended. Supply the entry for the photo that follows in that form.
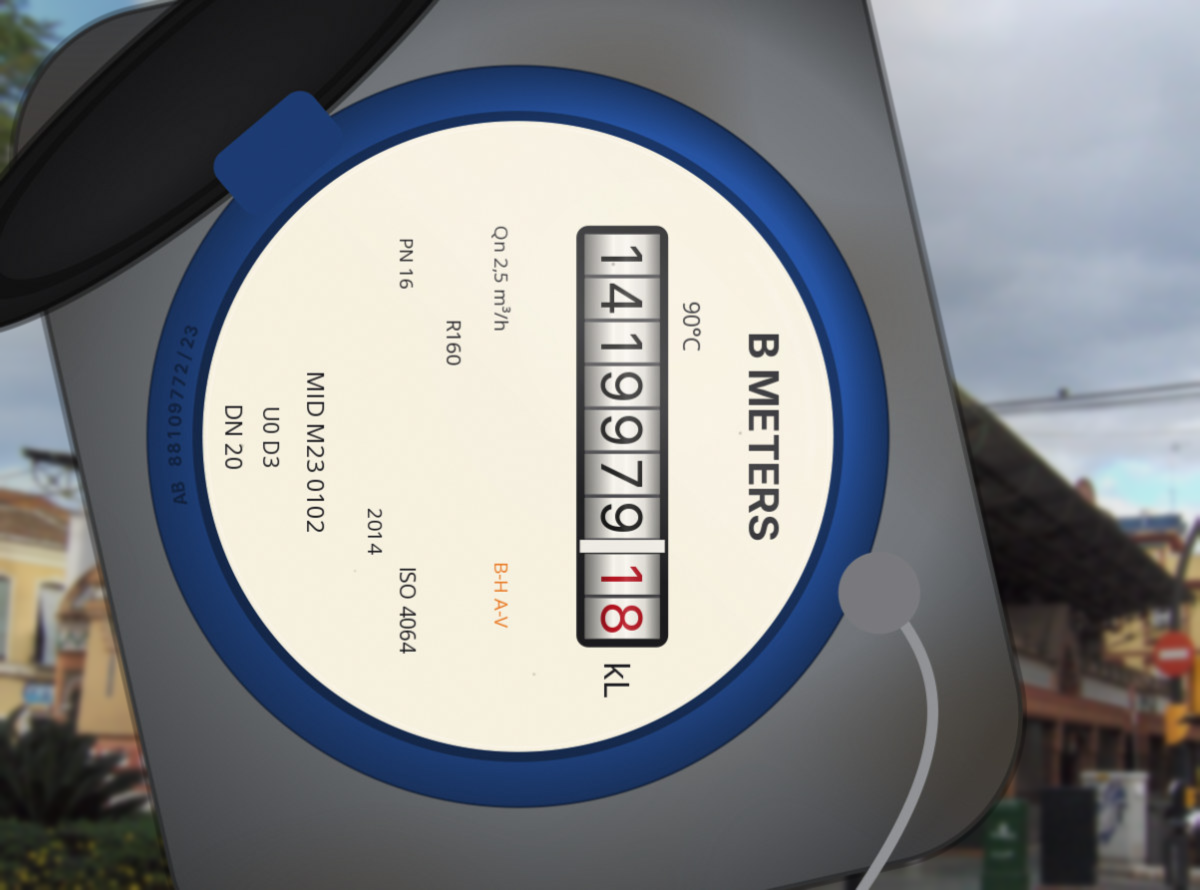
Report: 1419979.18kL
